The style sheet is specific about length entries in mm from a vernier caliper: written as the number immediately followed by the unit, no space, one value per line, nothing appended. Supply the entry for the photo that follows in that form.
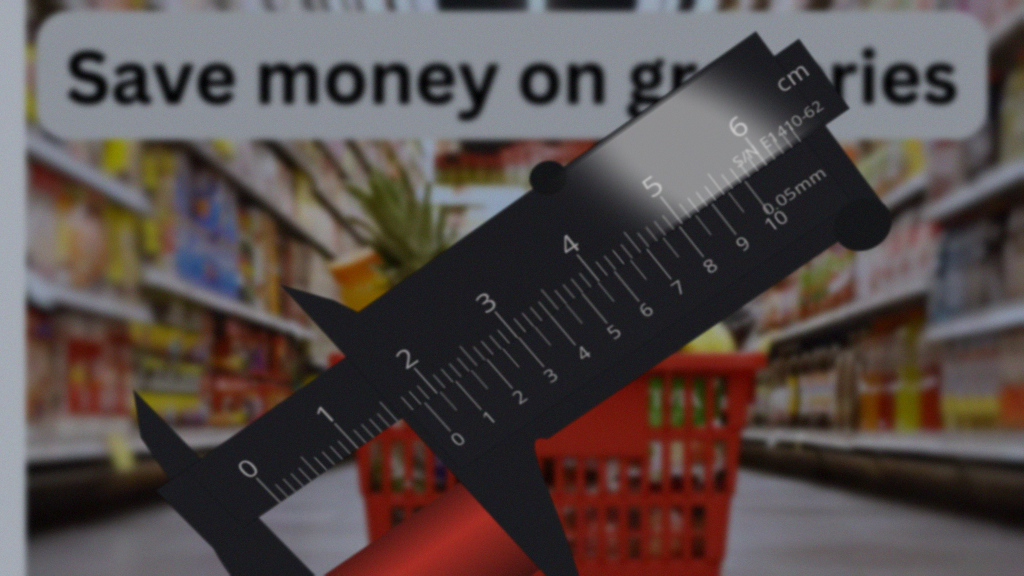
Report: 18.4mm
